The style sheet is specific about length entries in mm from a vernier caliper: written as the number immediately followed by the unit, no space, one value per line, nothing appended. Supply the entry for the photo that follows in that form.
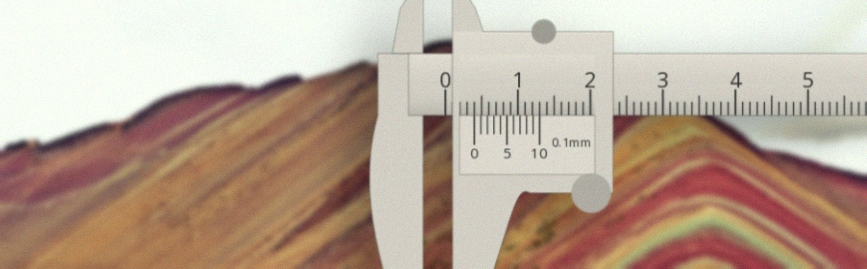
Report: 4.0mm
